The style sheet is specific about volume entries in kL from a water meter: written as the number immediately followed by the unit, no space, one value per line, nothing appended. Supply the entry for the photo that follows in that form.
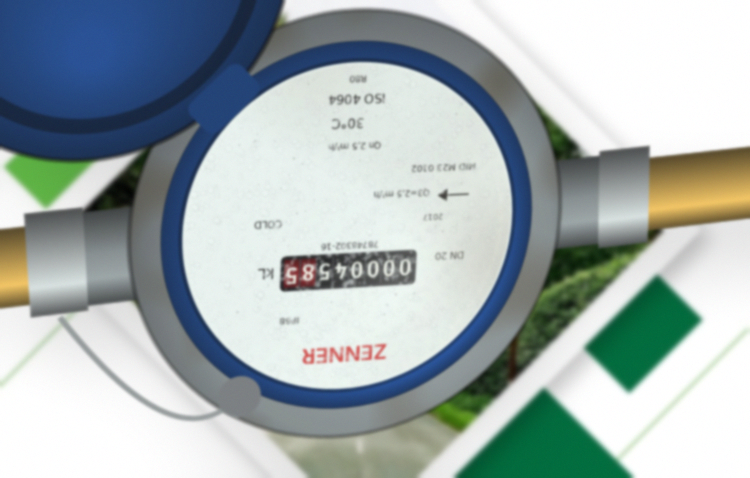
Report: 45.85kL
